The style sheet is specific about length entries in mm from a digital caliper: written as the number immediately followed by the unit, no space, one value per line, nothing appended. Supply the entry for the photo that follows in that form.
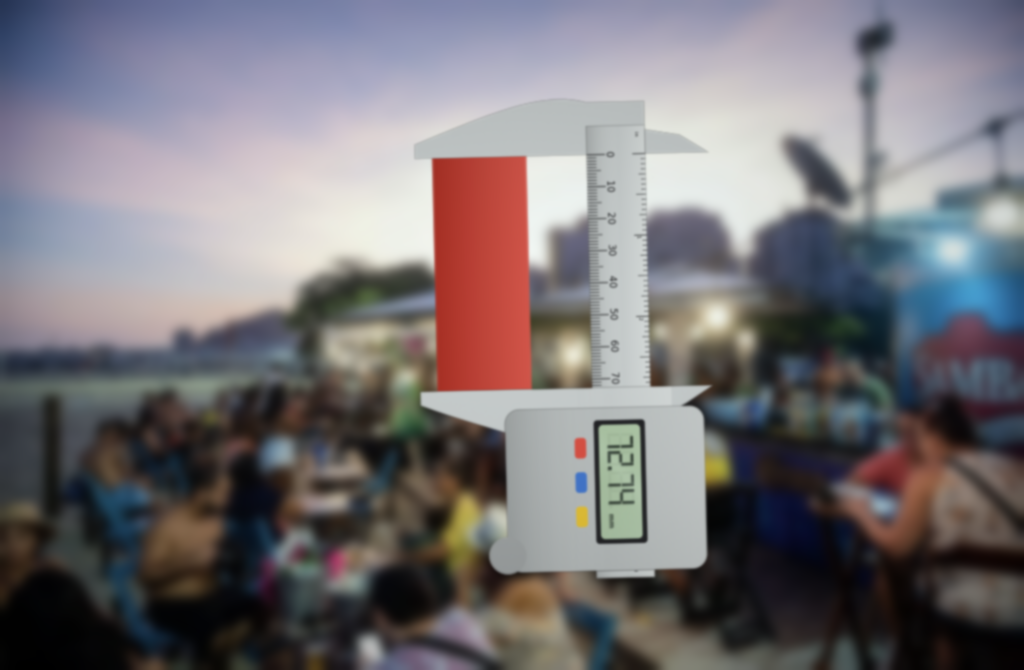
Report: 72.74mm
